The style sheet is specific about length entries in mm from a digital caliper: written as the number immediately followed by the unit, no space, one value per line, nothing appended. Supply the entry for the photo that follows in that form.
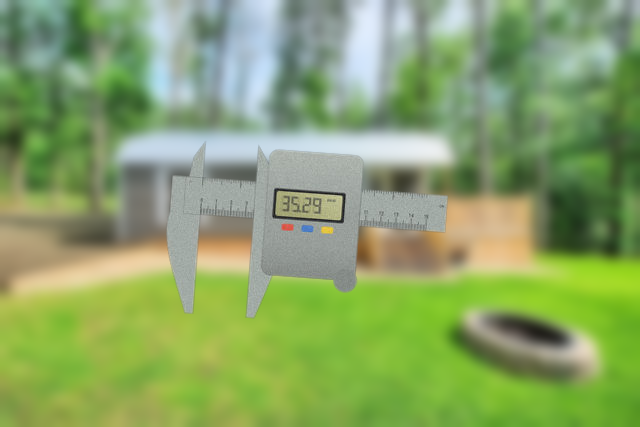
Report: 35.29mm
